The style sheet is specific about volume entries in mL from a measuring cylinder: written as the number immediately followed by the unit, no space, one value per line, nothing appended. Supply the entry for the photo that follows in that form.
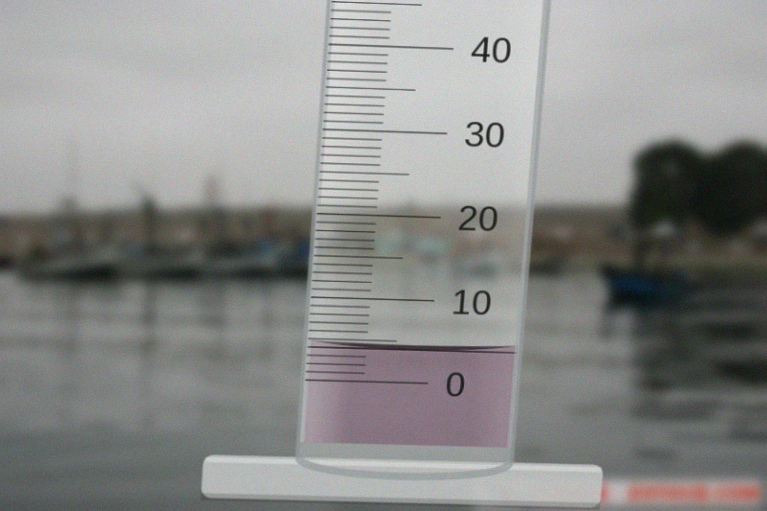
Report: 4mL
